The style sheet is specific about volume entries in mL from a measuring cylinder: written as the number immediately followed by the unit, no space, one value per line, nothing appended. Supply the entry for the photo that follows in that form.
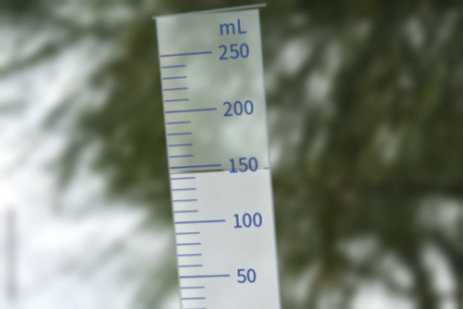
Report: 145mL
